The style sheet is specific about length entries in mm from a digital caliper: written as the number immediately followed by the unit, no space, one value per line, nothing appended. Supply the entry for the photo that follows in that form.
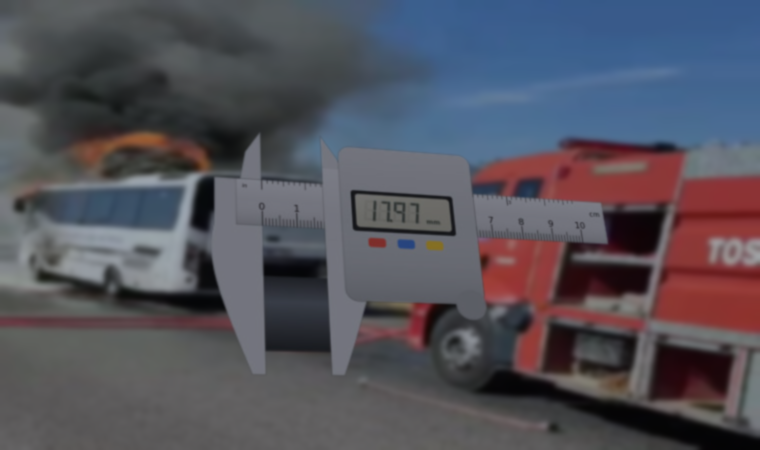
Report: 17.97mm
